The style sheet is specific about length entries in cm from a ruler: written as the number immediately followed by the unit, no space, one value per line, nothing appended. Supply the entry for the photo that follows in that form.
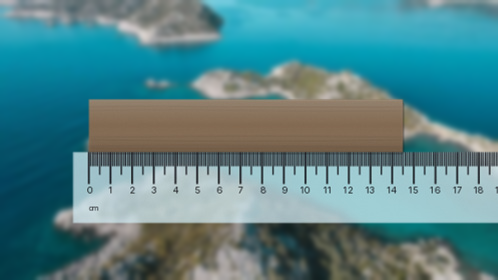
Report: 14.5cm
